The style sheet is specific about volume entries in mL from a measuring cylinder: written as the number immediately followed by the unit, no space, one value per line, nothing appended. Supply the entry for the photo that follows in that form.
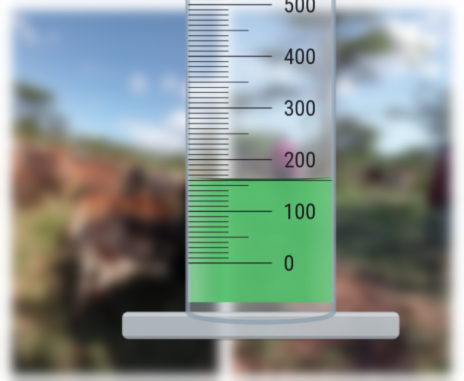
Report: 160mL
